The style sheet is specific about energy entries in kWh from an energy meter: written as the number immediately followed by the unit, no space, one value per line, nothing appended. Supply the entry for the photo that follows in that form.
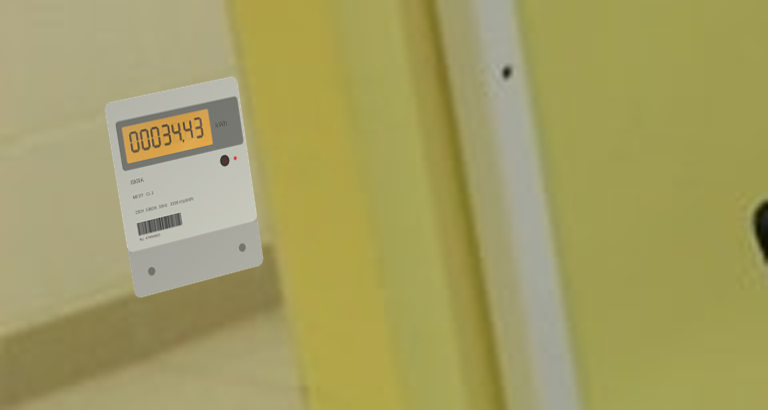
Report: 34.43kWh
